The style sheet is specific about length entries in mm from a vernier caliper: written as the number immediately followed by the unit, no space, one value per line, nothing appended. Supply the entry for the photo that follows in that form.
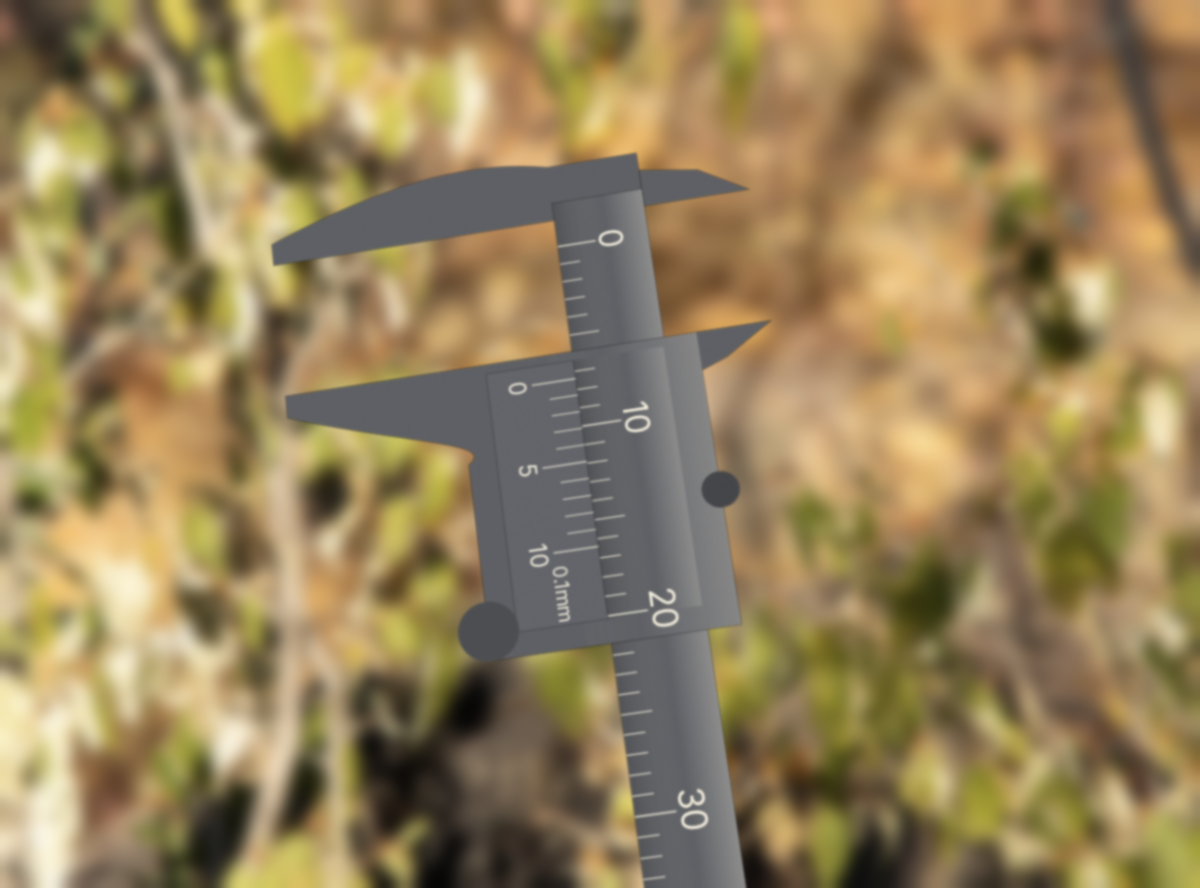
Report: 7.4mm
